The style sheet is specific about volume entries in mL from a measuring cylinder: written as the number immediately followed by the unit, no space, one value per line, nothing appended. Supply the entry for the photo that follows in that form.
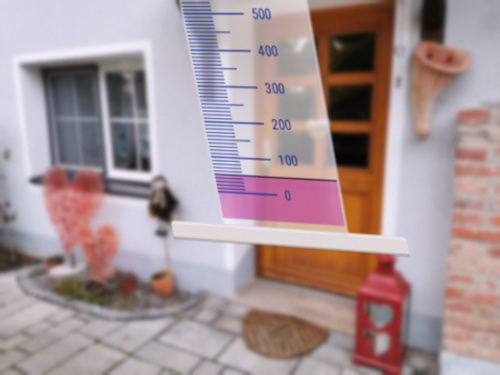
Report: 50mL
